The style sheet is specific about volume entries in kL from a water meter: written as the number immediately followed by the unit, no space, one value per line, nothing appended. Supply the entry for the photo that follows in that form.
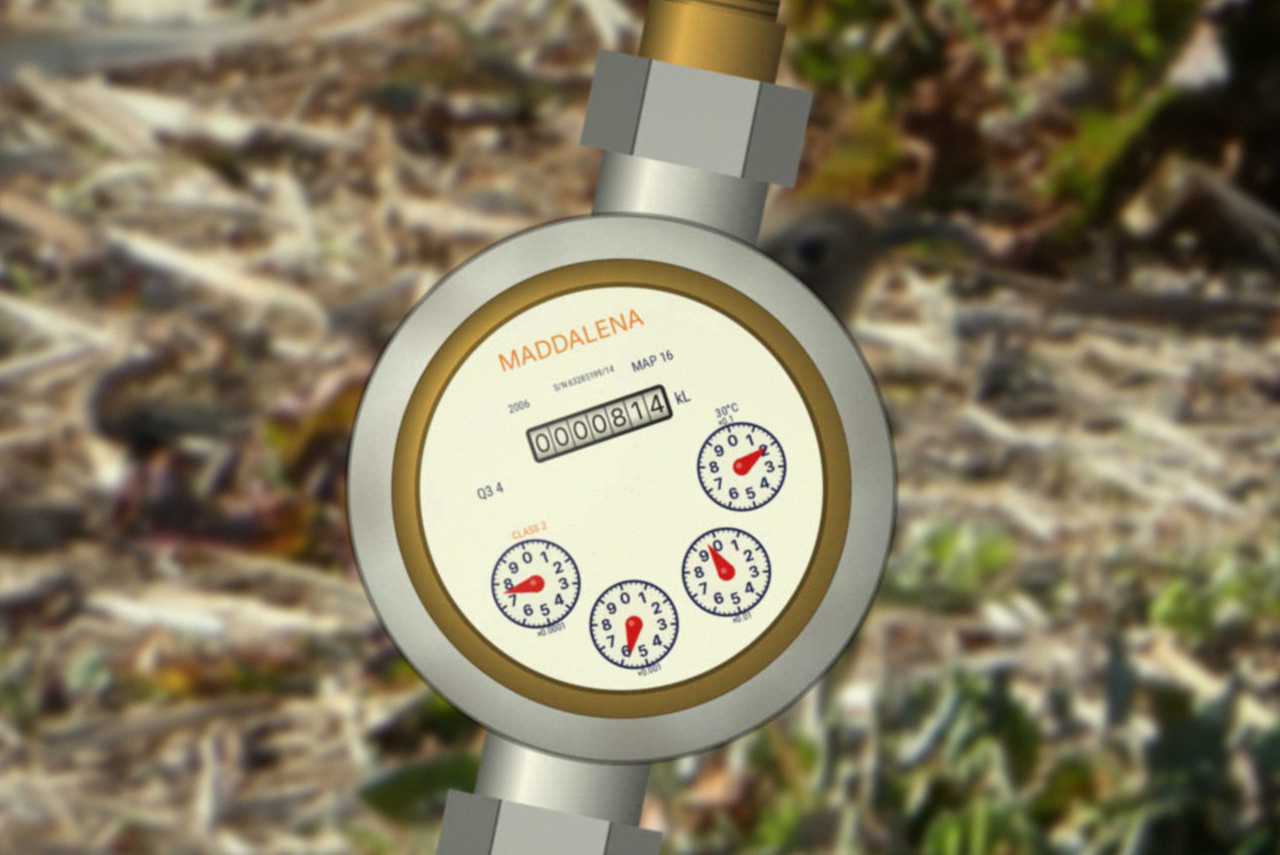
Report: 814.1957kL
